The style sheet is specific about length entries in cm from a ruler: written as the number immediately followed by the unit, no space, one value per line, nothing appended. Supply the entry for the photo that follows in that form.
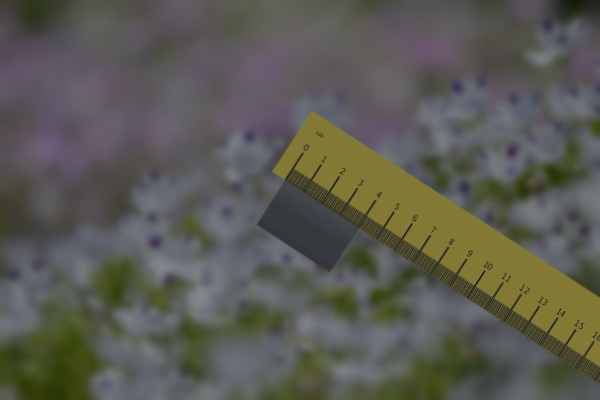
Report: 4cm
